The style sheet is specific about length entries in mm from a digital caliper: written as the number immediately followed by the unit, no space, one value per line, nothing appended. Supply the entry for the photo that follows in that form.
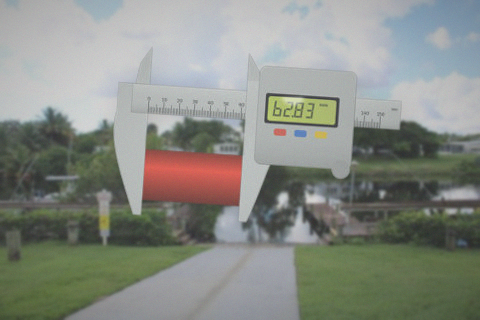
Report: 62.83mm
